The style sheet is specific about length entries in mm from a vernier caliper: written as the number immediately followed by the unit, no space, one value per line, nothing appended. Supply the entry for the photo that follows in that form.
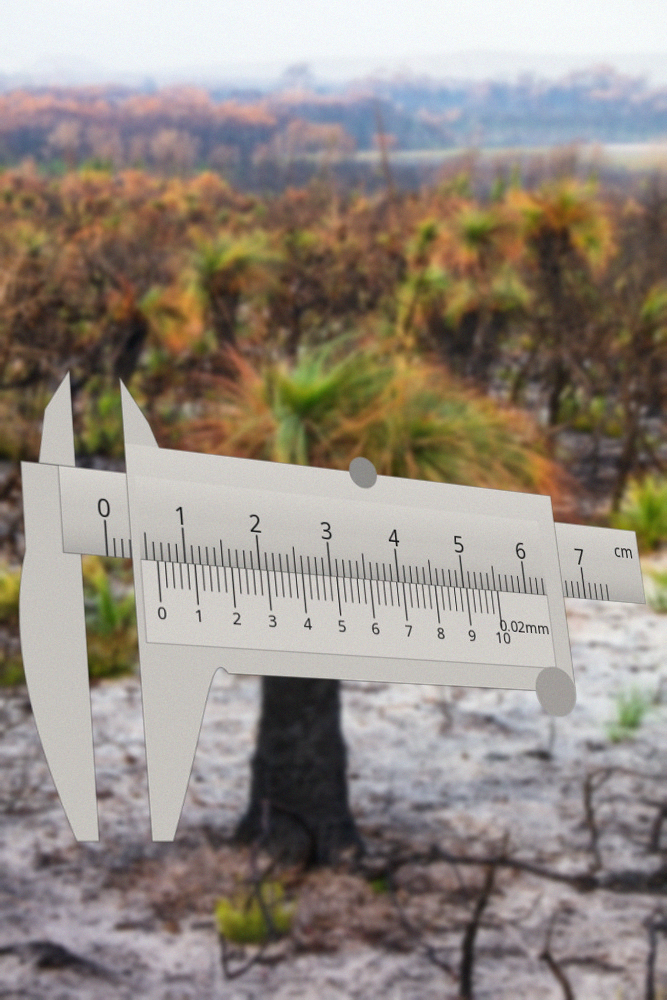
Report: 6.4mm
